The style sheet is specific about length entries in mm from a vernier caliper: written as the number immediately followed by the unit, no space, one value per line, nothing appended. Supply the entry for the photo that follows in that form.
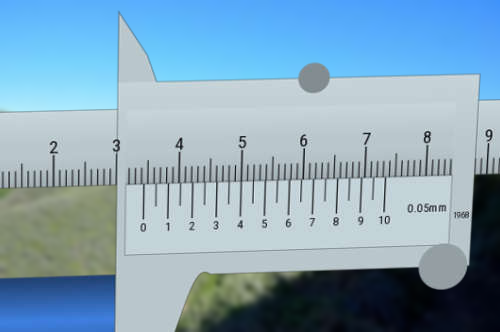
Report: 34.4mm
